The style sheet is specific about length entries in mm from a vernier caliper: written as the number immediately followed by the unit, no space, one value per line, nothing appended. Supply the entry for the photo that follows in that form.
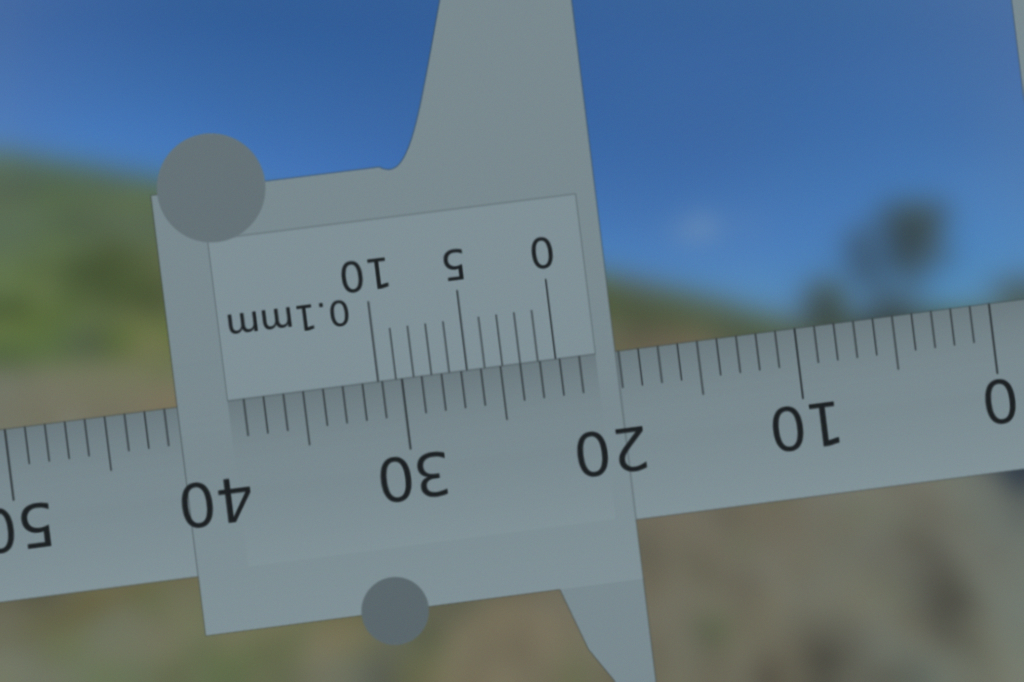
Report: 22.2mm
